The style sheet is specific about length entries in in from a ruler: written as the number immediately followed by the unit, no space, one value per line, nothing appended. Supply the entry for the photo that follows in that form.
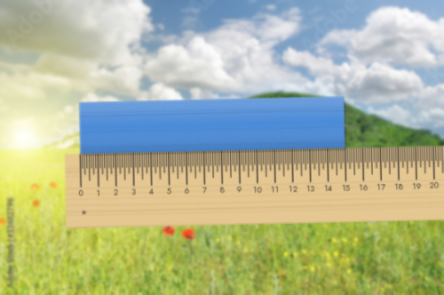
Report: 15in
